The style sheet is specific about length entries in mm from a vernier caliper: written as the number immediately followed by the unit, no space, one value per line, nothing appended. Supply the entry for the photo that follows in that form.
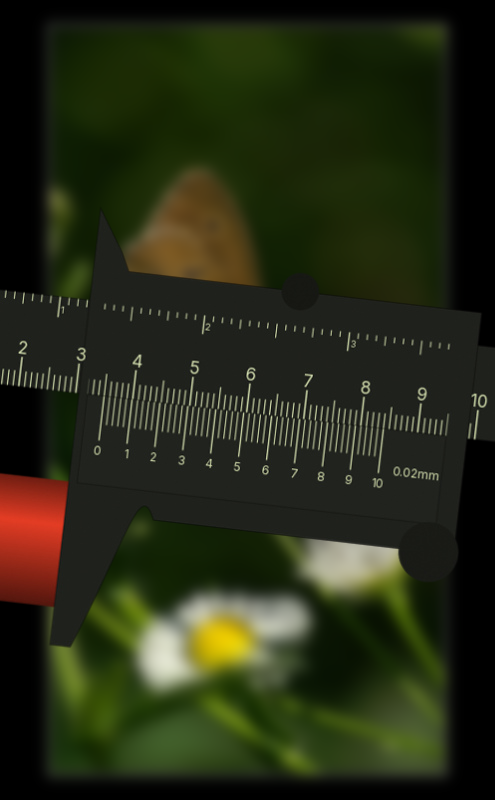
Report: 35.0mm
